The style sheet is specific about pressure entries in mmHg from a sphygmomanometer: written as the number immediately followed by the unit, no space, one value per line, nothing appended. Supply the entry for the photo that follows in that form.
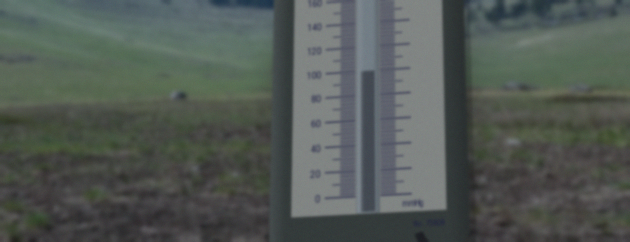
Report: 100mmHg
